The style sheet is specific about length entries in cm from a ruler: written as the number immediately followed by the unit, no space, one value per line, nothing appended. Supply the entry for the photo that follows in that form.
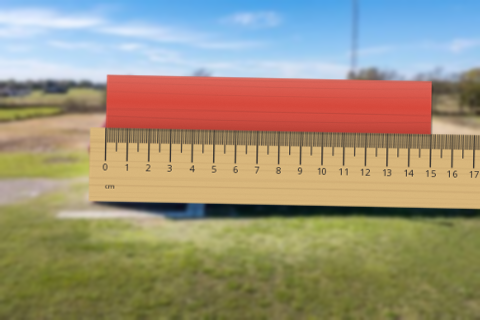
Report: 15cm
